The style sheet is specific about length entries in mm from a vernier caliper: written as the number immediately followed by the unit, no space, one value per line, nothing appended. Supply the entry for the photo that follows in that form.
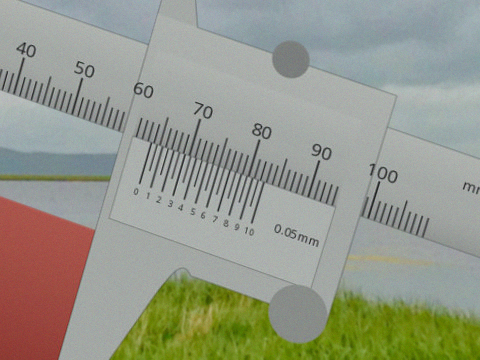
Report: 63.6mm
